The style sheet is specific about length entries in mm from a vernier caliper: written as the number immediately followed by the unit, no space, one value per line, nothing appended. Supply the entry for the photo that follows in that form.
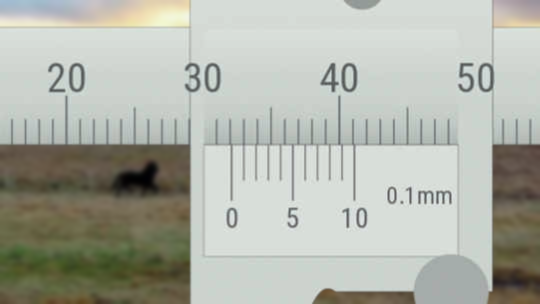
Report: 32.1mm
